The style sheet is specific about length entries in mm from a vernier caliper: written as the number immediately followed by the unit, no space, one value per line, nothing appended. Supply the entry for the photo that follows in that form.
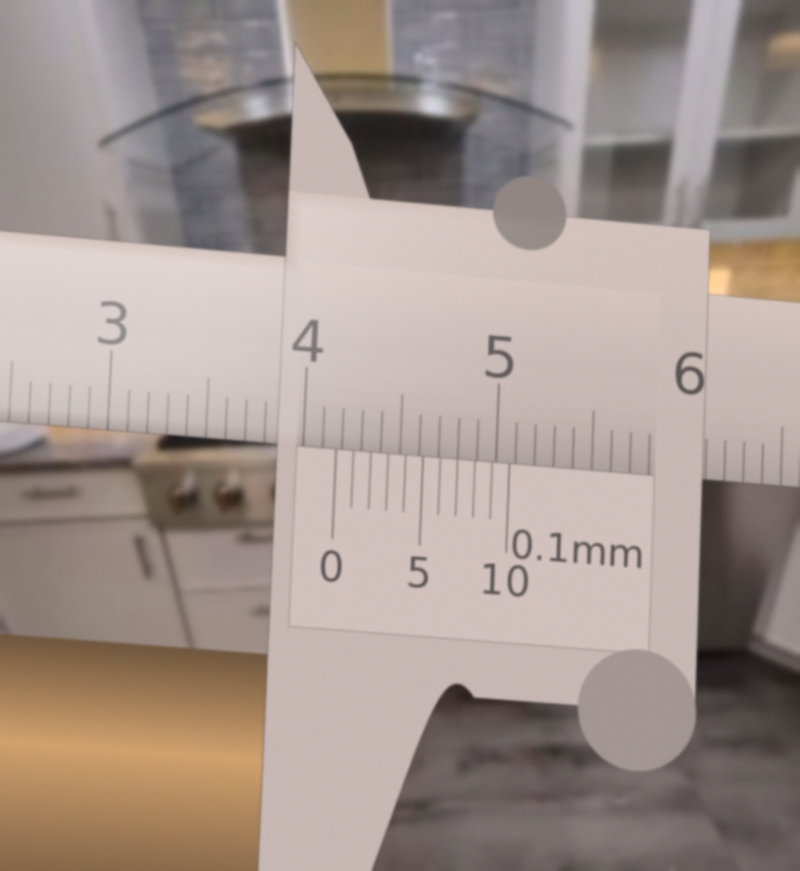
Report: 41.7mm
